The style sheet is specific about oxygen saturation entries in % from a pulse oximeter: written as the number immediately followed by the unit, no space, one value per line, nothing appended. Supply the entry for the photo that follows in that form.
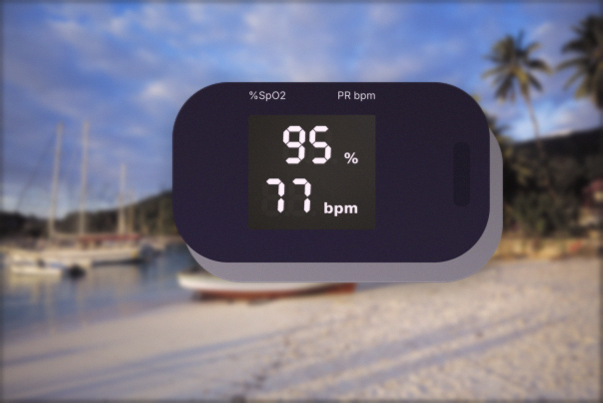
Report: 95%
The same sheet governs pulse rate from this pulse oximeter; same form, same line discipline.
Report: 77bpm
